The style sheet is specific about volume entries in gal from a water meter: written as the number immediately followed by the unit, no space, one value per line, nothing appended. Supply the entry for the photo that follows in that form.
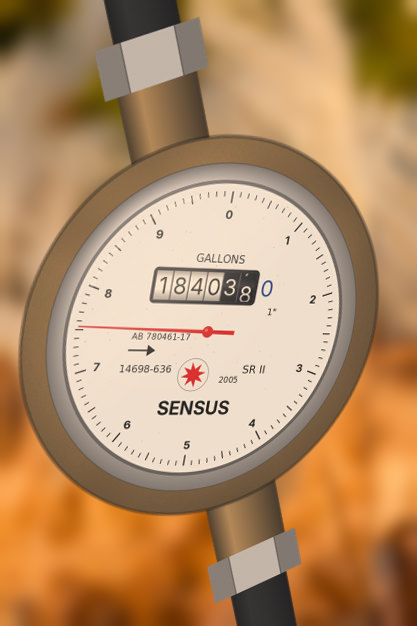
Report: 1840377.5gal
